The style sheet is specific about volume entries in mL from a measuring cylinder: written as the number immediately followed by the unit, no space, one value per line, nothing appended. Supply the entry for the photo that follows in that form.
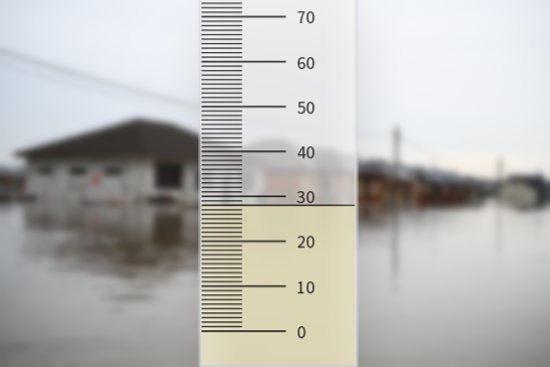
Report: 28mL
